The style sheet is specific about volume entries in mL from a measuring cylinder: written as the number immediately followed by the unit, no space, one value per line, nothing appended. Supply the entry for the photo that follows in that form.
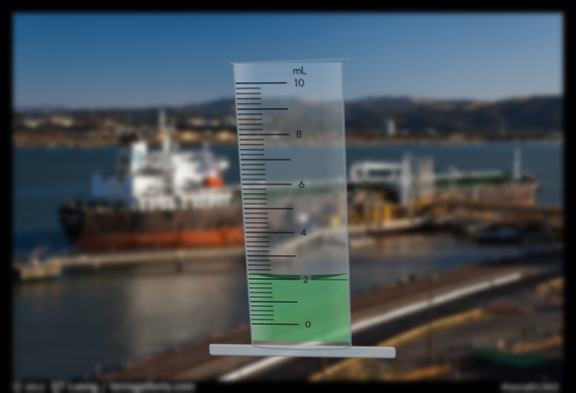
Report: 2mL
